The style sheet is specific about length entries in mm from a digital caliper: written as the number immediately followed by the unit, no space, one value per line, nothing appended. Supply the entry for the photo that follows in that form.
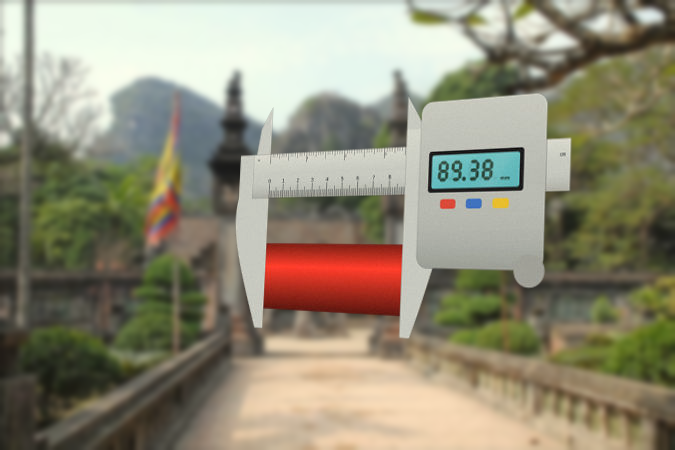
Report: 89.38mm
